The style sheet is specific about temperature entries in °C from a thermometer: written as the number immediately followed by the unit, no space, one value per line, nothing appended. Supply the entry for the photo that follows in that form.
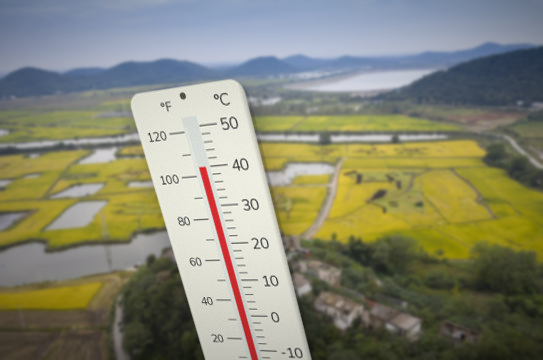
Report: 40°C
